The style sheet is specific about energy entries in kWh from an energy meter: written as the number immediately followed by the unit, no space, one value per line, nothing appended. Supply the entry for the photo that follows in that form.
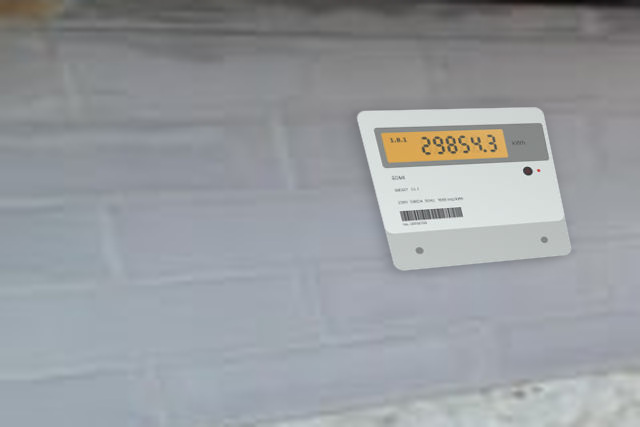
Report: 29854.3kWh
